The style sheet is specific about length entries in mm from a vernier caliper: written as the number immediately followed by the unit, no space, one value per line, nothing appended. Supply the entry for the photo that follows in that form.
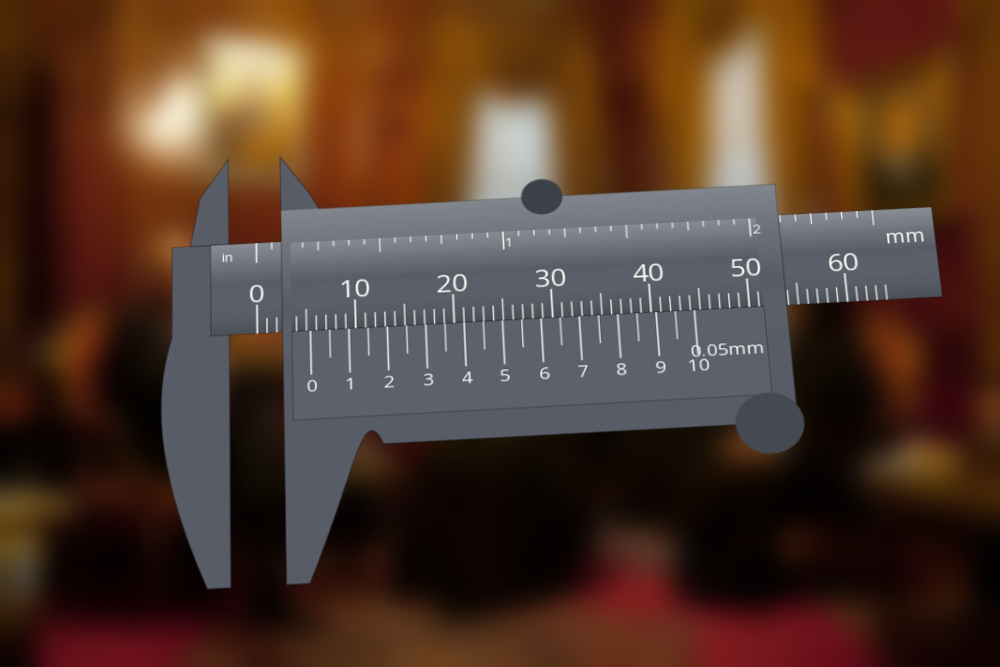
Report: 5.4mm
